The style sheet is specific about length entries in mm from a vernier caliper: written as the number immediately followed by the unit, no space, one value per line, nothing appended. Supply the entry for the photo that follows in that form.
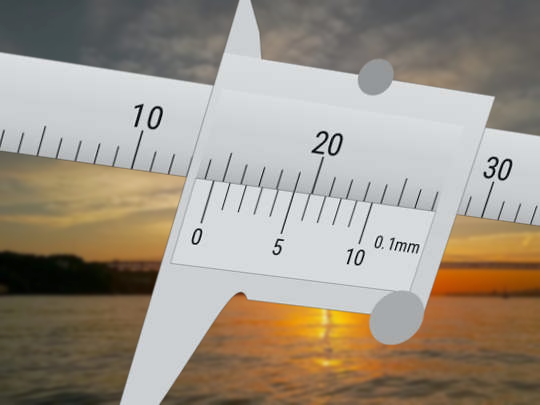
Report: 14.5mm
